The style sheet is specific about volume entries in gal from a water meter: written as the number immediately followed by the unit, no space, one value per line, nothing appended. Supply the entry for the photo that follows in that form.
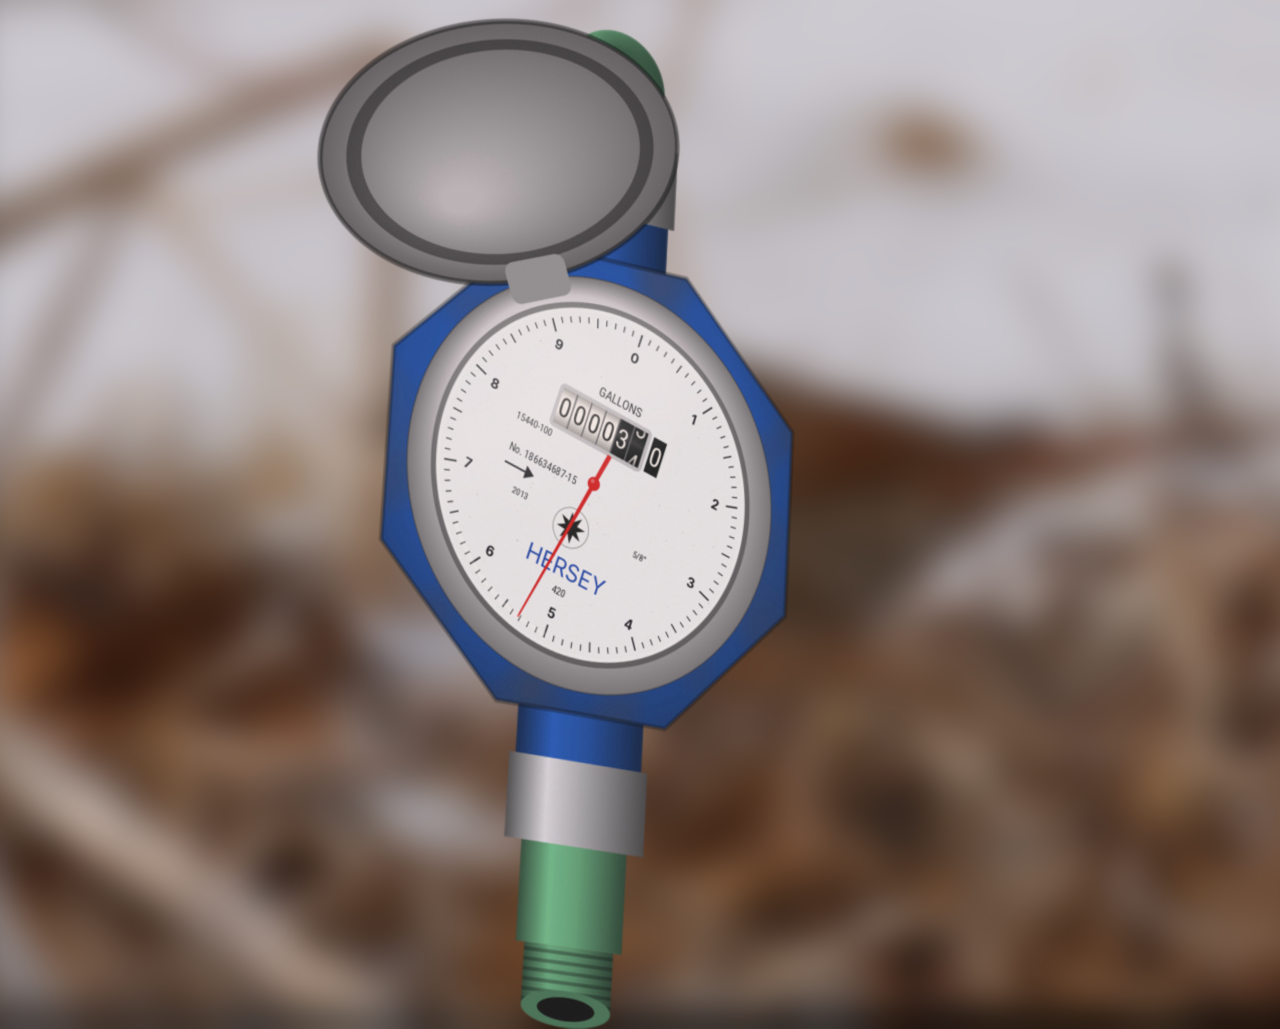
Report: 335.3gal
